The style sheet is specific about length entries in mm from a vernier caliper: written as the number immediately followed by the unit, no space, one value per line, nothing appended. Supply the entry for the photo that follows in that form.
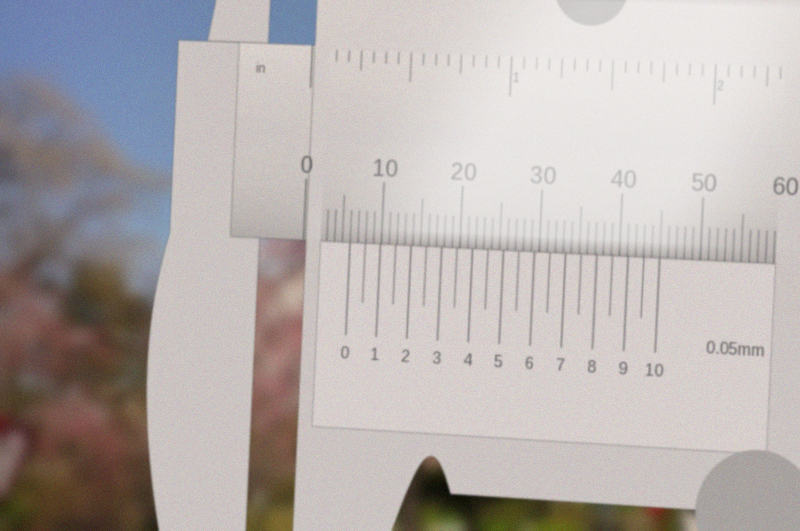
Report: 6.0mm
